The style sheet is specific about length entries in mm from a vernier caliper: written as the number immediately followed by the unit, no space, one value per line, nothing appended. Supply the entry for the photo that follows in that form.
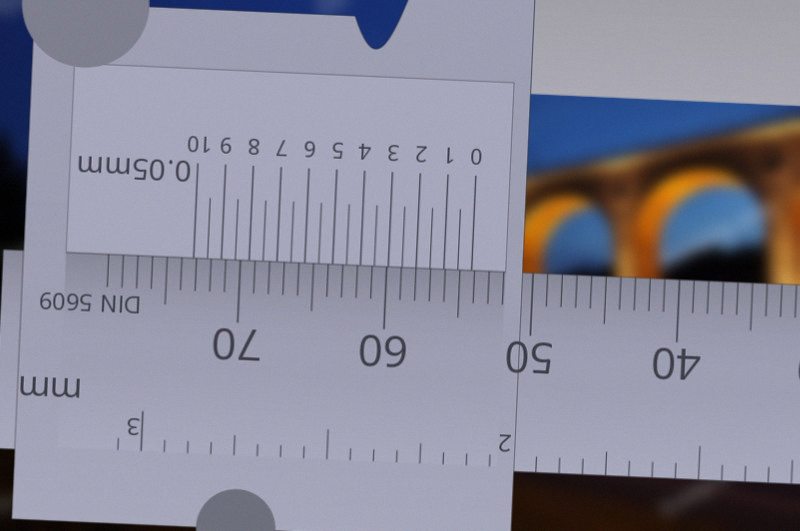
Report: 54.2mm
